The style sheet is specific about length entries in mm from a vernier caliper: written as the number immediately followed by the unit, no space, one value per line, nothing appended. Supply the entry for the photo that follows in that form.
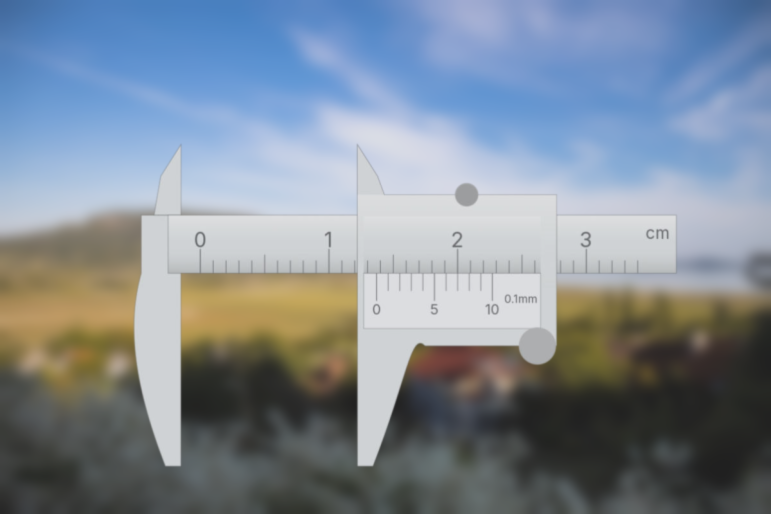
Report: 13.7mm
